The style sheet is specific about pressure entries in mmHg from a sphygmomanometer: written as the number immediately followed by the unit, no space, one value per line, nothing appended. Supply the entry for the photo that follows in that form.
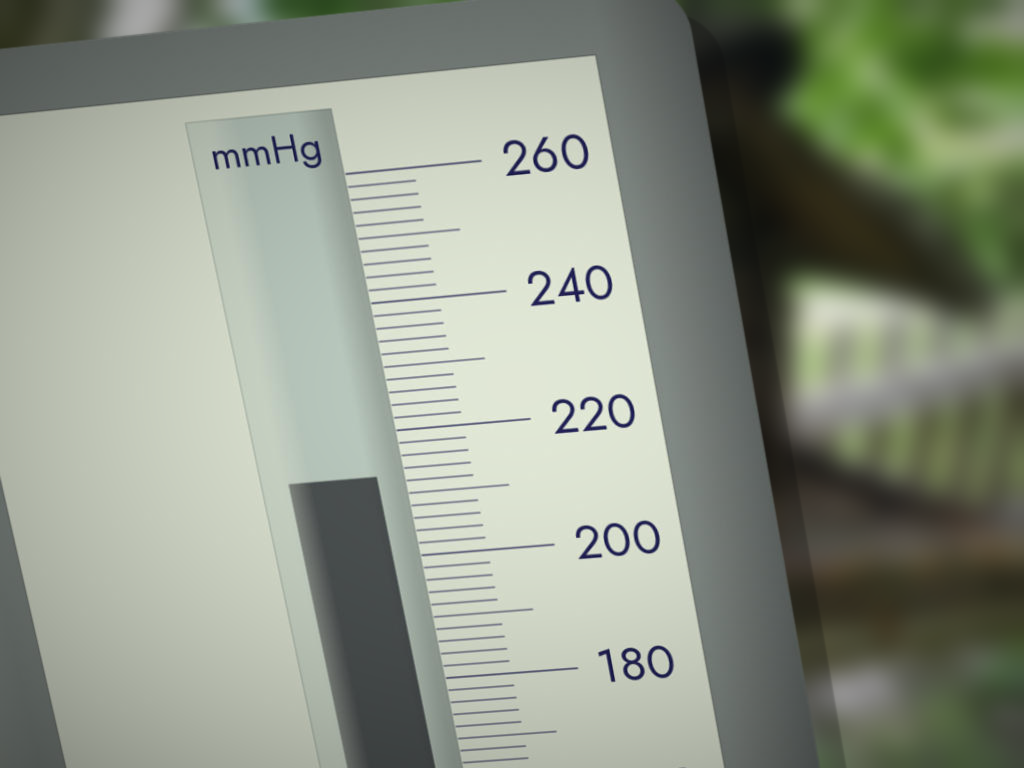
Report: 213mmHg
